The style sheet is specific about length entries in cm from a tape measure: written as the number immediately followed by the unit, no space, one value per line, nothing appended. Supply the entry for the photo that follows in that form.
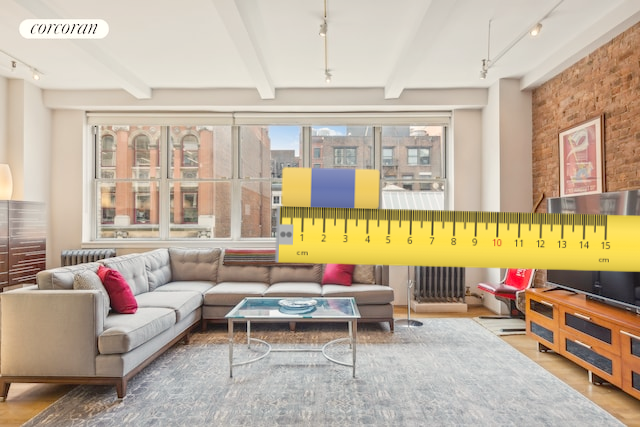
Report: 4.5cm
